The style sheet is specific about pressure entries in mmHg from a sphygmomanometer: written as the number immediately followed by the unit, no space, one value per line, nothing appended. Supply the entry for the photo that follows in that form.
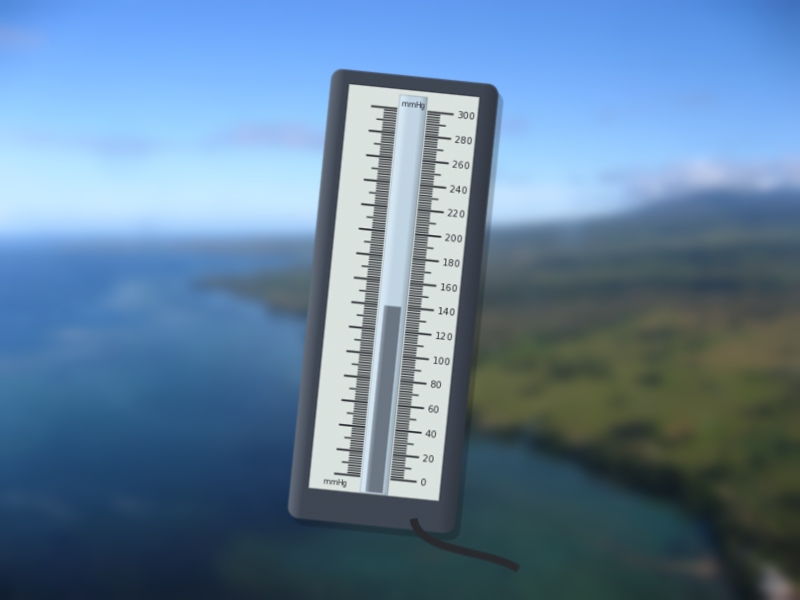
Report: 140mmHg
